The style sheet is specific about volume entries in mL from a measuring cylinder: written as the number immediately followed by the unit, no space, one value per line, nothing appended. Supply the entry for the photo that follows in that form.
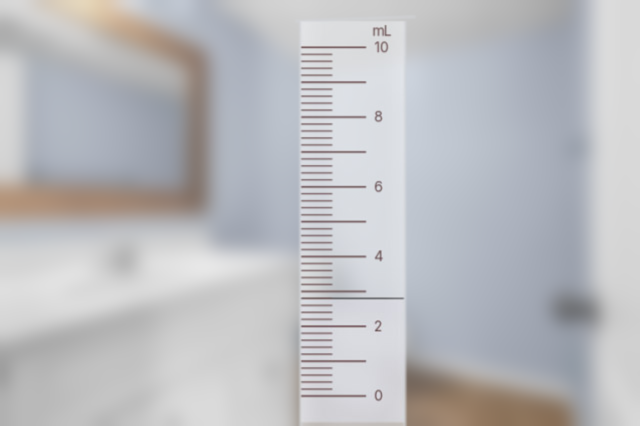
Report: 2.8mL
